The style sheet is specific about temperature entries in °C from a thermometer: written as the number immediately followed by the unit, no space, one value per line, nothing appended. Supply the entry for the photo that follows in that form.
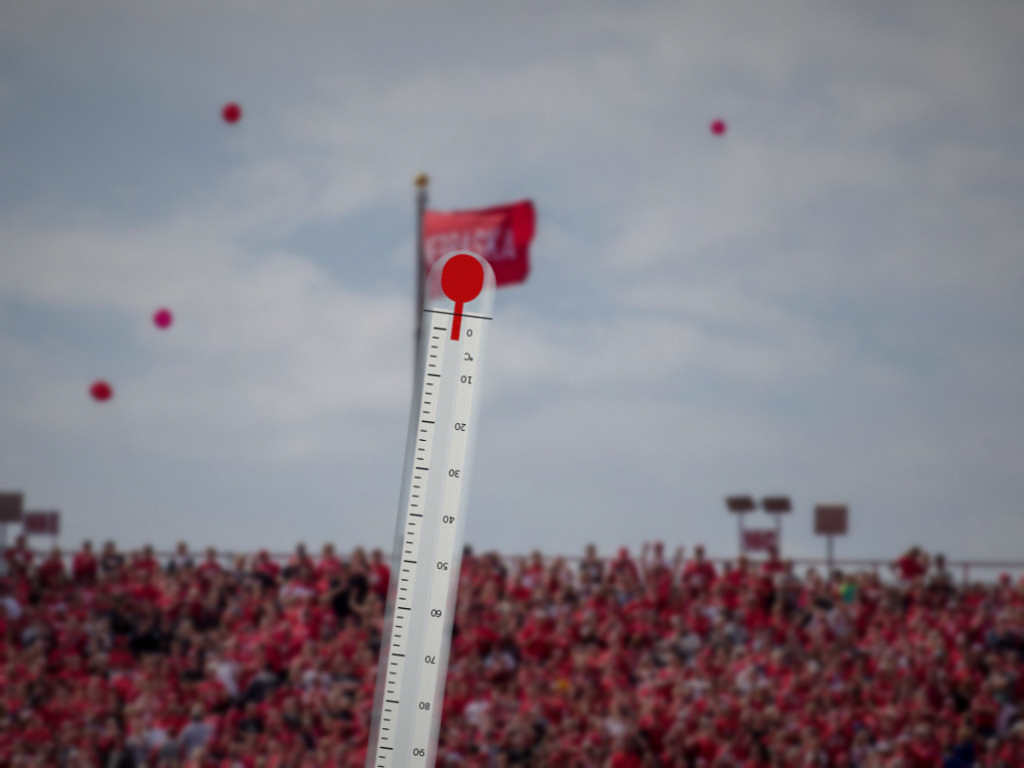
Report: 2°C
